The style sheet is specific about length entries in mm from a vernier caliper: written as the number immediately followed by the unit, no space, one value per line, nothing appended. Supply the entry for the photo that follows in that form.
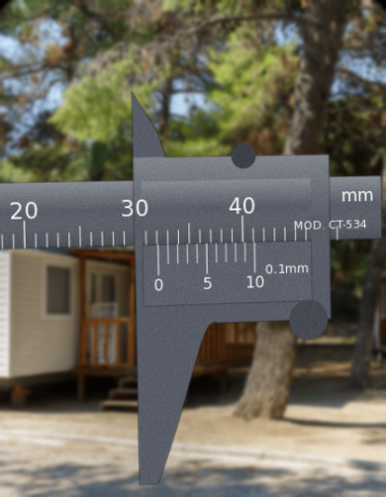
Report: 32.1mm
